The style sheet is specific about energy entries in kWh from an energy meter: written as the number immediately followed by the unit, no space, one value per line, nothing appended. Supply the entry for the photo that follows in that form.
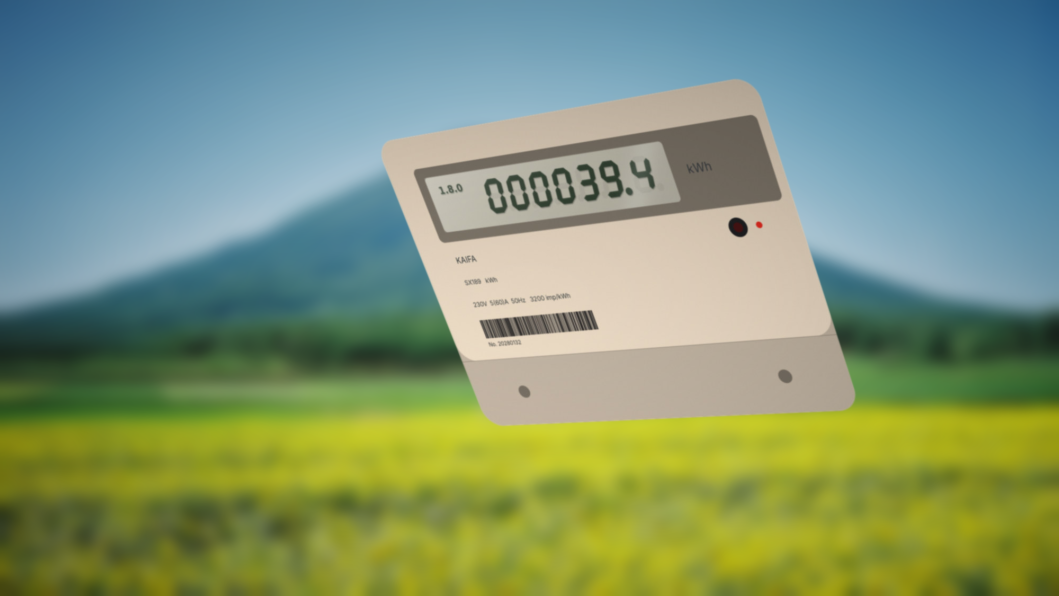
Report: 39.4kWh
